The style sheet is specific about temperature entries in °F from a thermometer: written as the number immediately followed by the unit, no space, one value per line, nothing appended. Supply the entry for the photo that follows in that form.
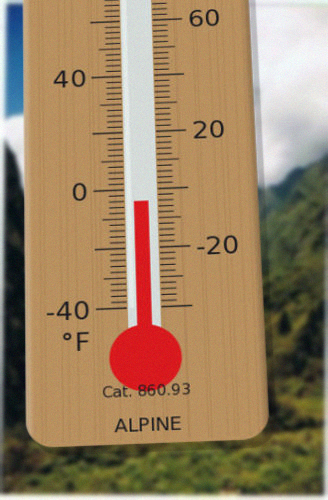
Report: -4°F
